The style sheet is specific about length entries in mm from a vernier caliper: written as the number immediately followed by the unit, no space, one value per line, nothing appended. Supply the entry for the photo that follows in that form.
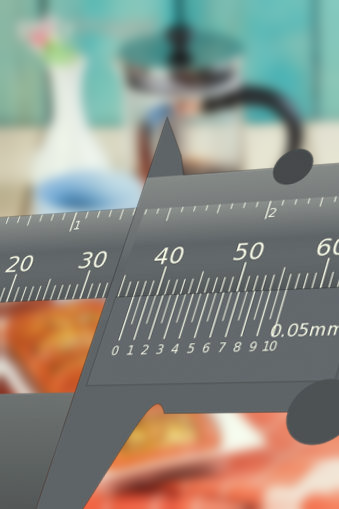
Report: 37.0mm
